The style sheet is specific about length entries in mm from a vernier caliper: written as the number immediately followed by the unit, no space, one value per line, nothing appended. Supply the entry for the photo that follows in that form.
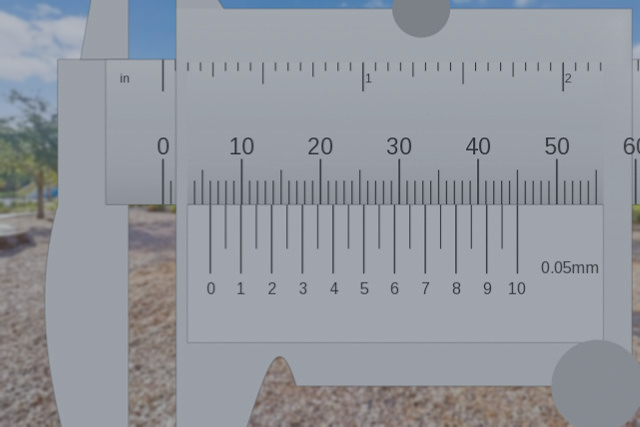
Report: 6.0mm
